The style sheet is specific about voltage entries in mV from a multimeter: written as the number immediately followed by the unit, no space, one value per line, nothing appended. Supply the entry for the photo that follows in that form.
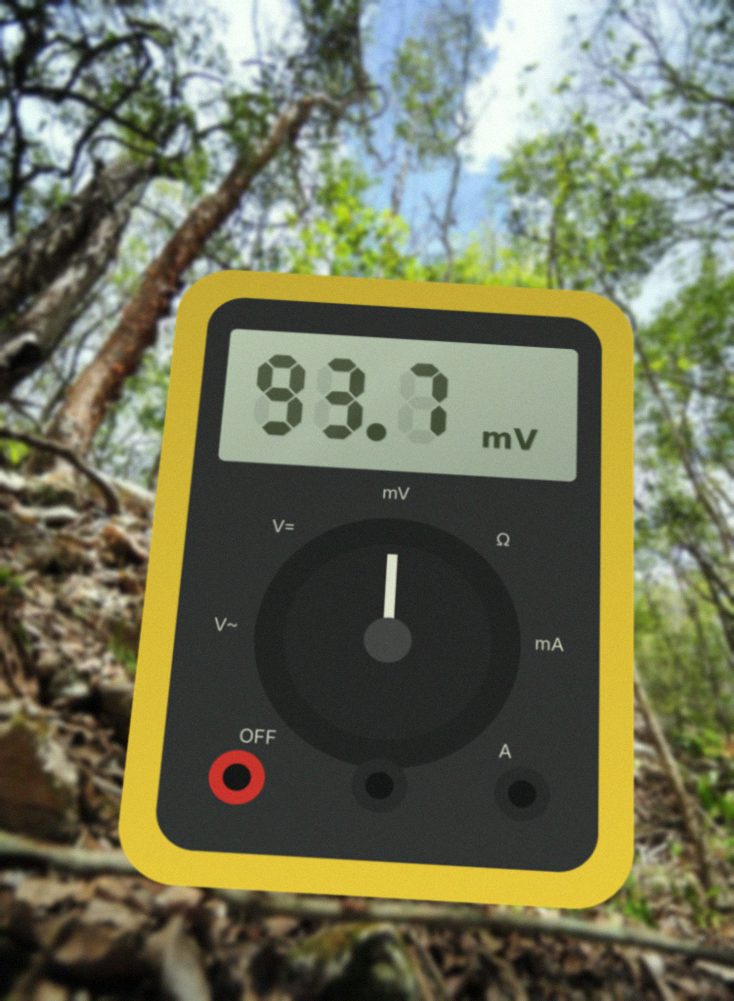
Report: 93.7mV
